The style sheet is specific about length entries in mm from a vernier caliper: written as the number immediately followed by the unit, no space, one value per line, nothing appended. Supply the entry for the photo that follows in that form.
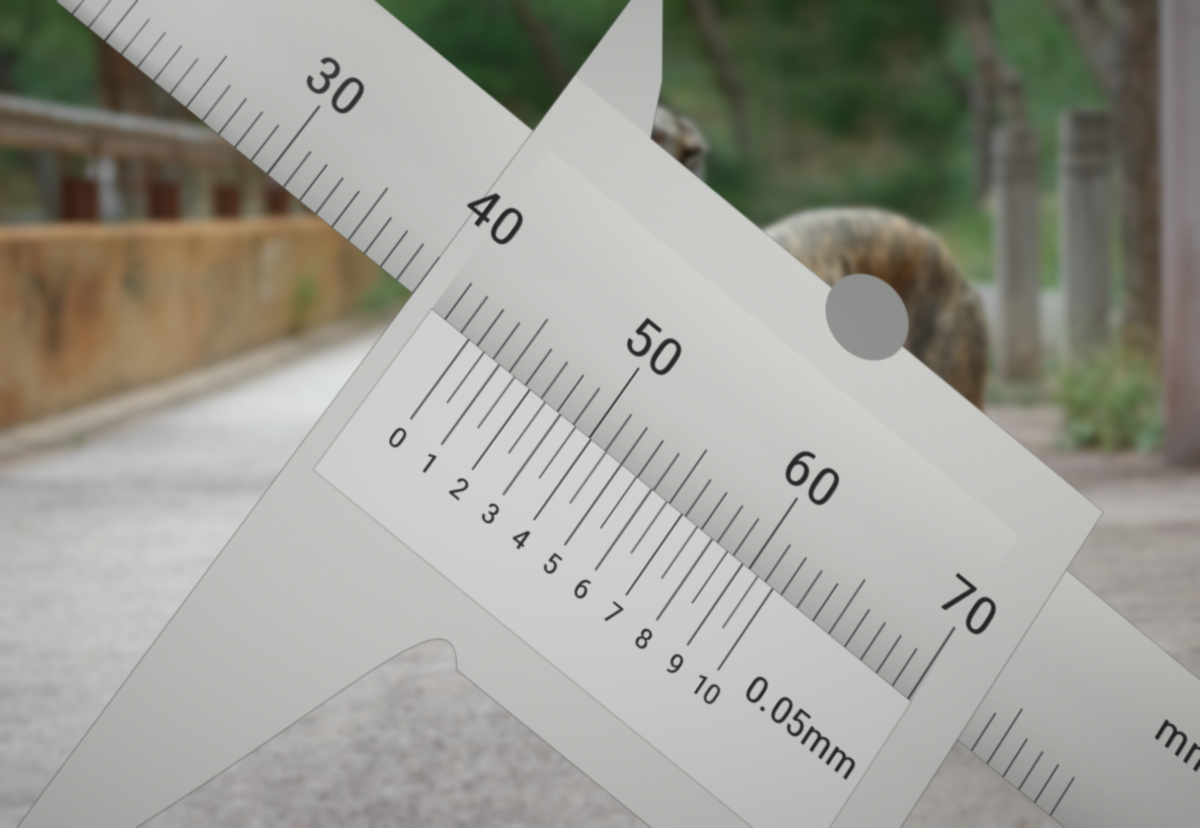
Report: 42.5mm
